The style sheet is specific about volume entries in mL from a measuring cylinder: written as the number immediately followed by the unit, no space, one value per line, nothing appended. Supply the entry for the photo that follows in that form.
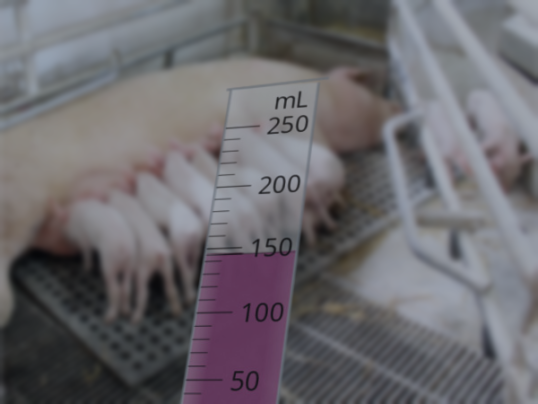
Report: 145mL
